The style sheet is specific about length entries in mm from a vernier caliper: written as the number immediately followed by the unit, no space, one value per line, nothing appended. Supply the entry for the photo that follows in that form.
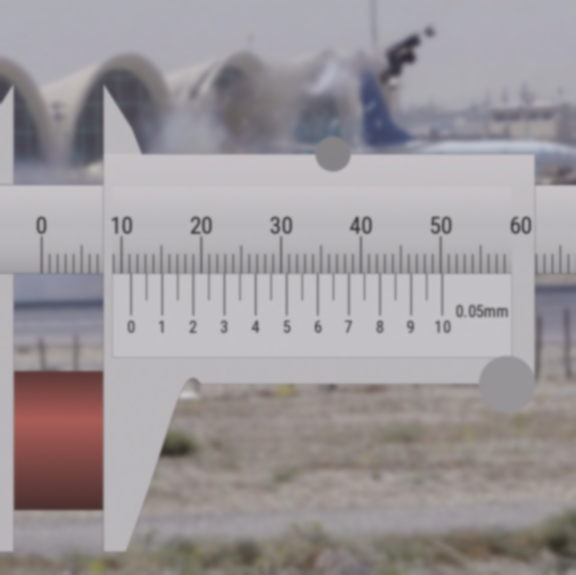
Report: 11.2mm
